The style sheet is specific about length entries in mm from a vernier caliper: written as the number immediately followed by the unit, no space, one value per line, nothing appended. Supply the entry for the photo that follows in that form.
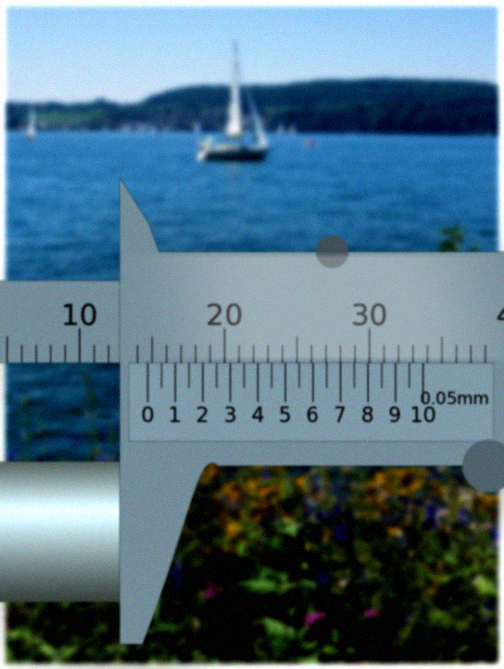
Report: 14.7mm
